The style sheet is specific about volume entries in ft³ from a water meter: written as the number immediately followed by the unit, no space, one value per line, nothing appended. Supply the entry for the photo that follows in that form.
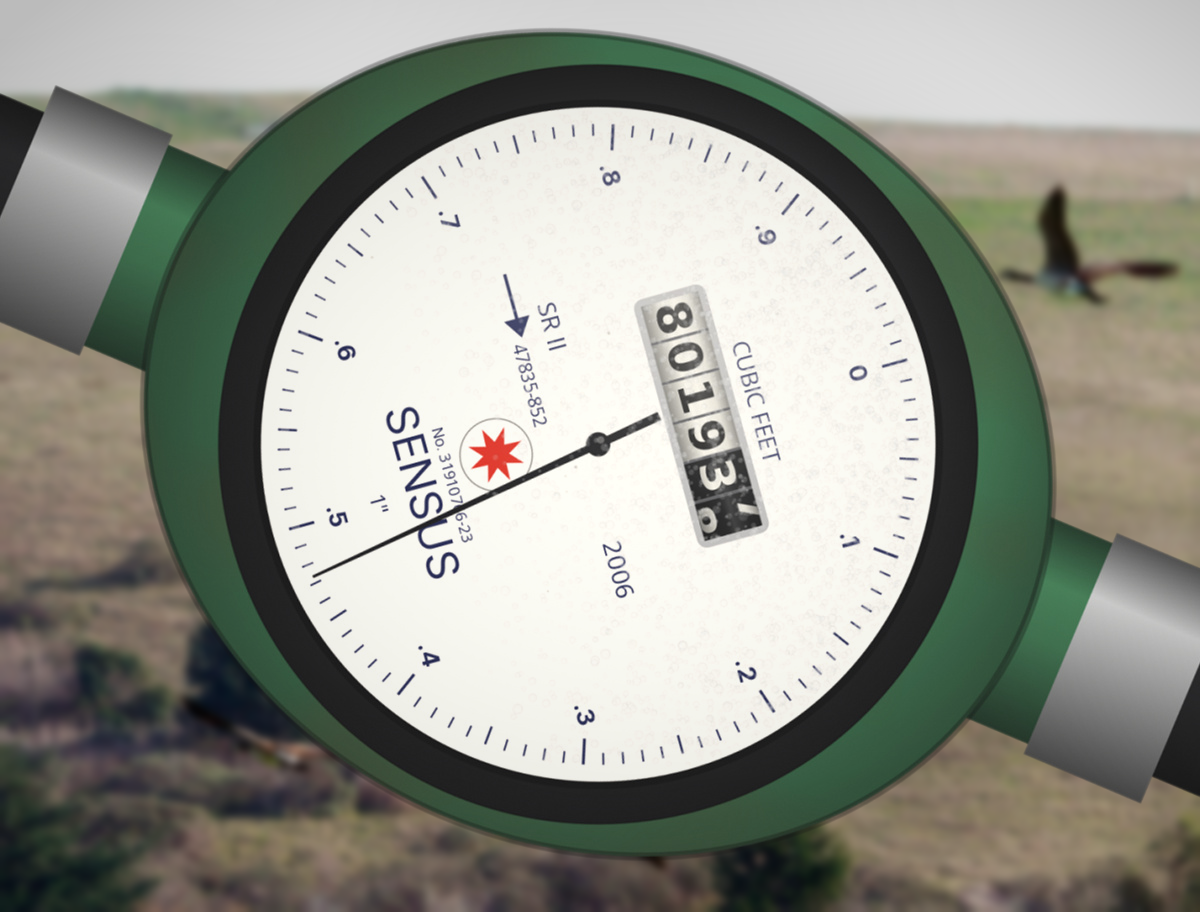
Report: 801937.47ft³
